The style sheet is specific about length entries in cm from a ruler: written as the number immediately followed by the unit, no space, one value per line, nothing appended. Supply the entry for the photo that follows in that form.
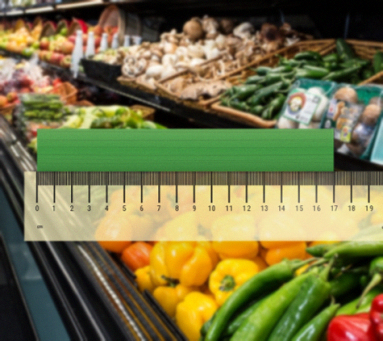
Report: 17cm
